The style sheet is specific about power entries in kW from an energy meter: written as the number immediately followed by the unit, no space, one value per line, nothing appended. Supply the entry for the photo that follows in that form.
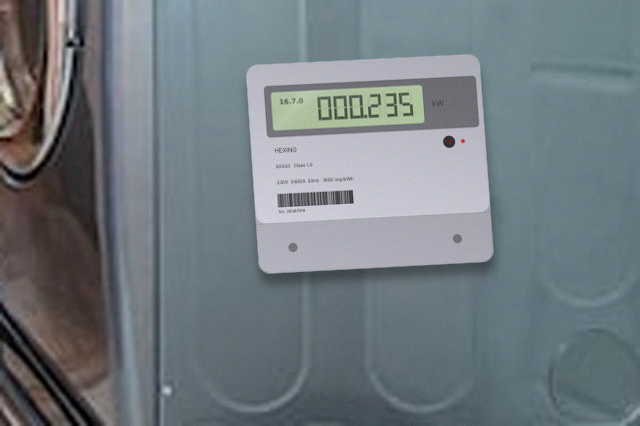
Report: 0.235kW
